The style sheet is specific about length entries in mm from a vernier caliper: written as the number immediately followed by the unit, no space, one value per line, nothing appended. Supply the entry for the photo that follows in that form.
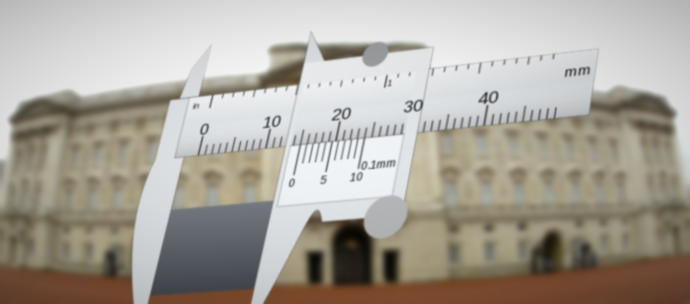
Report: 15.0mm
